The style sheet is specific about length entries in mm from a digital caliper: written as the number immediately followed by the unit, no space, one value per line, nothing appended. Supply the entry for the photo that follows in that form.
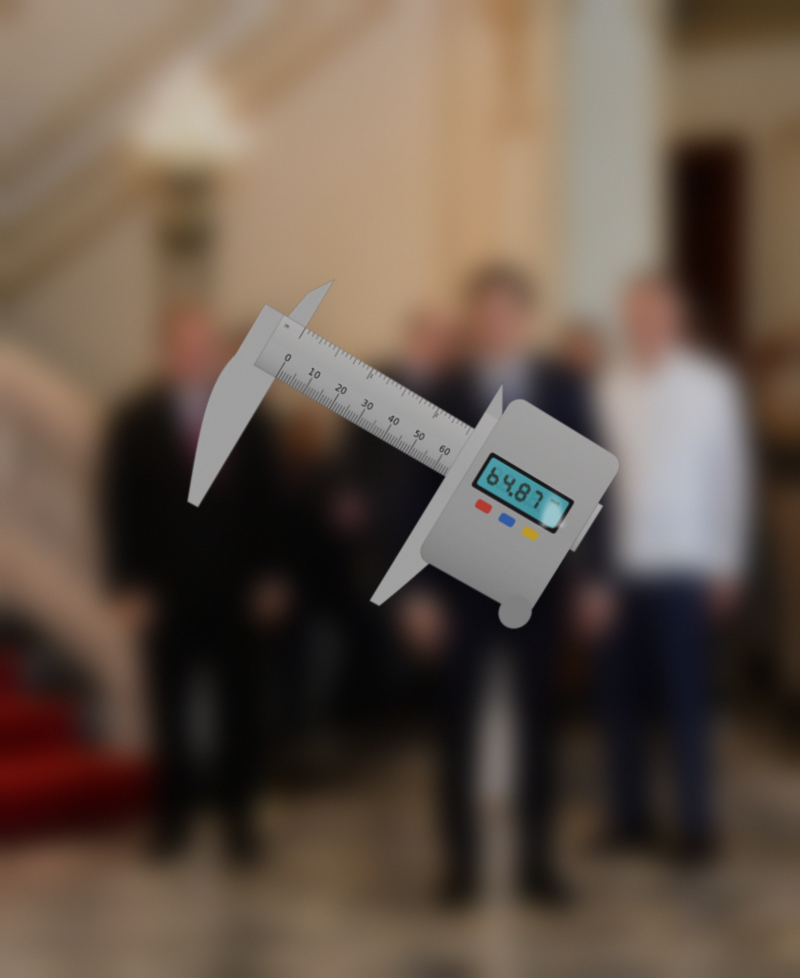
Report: 64.87mm
